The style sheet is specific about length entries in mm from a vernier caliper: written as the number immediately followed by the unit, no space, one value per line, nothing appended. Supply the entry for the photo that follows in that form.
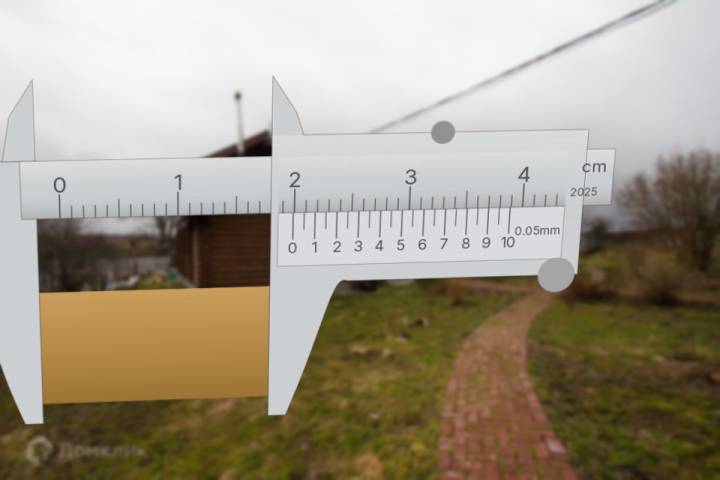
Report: 19.9mm
